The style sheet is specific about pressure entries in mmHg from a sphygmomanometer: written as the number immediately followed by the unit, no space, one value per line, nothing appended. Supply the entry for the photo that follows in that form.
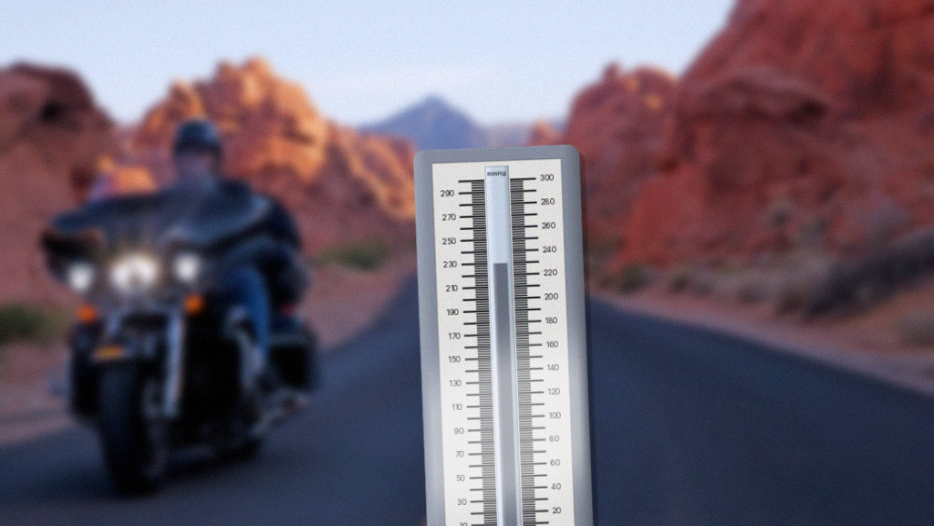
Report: 230mmHg
